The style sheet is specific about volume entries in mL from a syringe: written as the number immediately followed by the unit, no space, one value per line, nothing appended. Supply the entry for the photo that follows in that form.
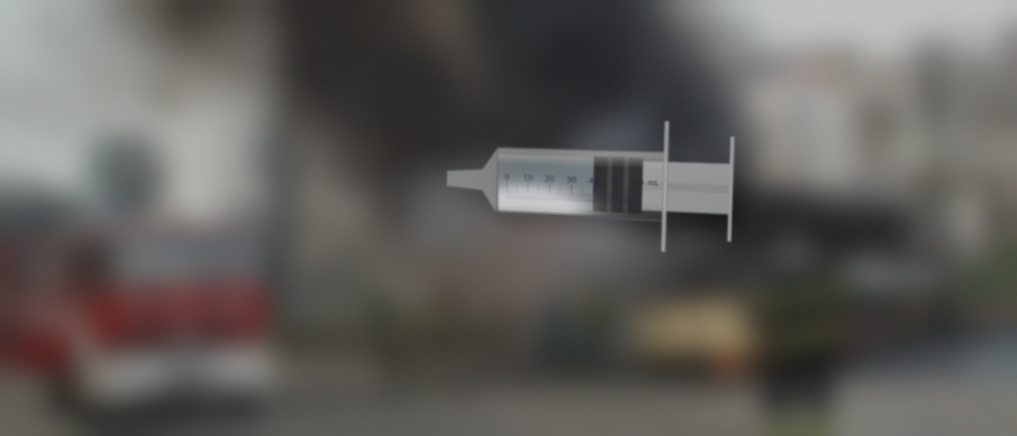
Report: 40mL
